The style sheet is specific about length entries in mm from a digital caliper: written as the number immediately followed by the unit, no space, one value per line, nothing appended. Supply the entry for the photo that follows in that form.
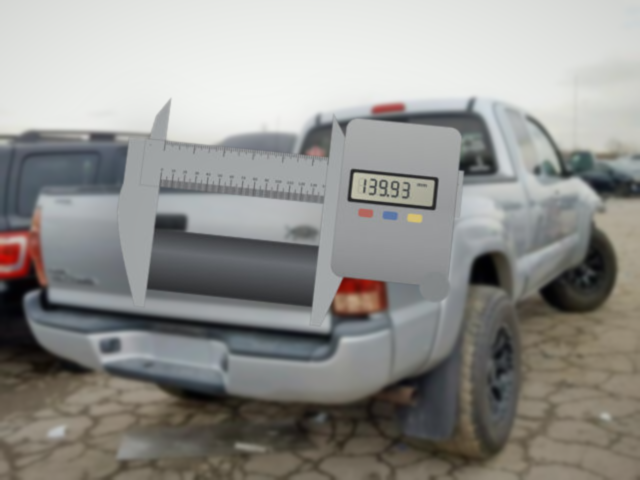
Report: 139.93mm
